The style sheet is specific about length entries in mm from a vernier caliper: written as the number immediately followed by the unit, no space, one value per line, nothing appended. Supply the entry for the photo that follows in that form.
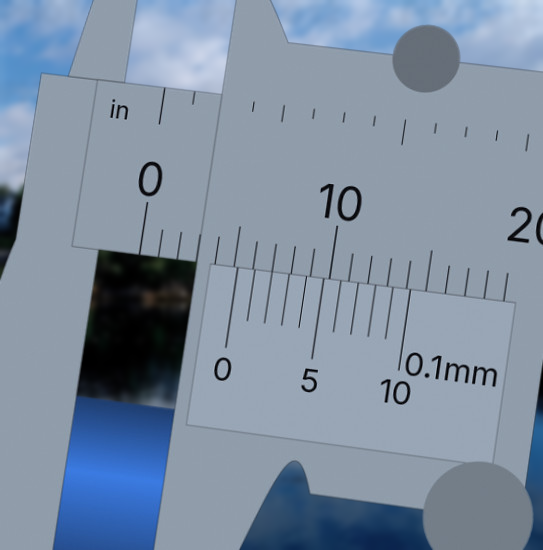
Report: 5.2mm
